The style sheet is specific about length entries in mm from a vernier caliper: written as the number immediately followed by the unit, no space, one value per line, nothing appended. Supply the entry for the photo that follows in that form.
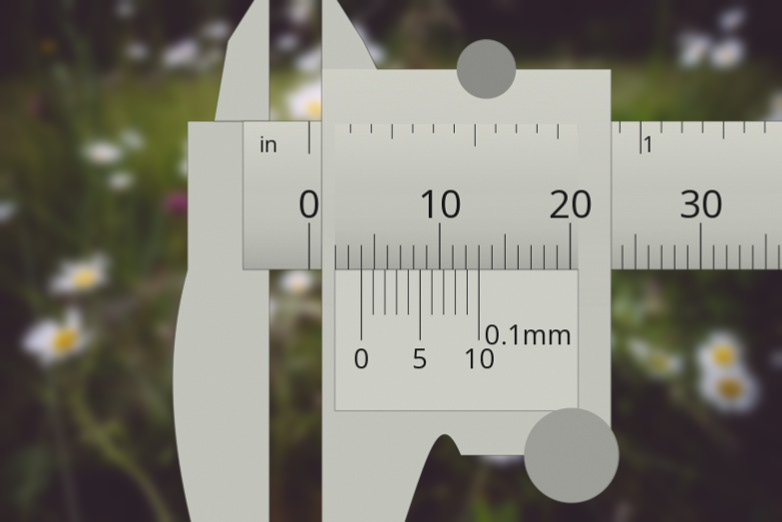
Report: 4.0mm
